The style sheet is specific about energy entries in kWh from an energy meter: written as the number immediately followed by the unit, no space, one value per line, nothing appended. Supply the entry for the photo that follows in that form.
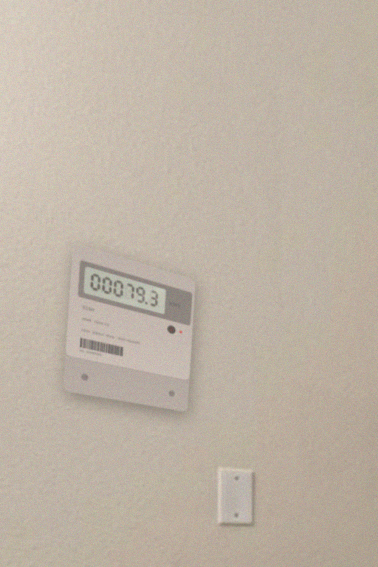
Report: 79.3kWh
